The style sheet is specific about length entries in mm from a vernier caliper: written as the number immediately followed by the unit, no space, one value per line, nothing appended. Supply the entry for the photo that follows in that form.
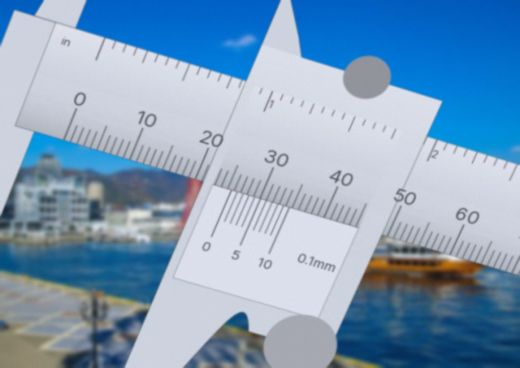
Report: 25.6mm
